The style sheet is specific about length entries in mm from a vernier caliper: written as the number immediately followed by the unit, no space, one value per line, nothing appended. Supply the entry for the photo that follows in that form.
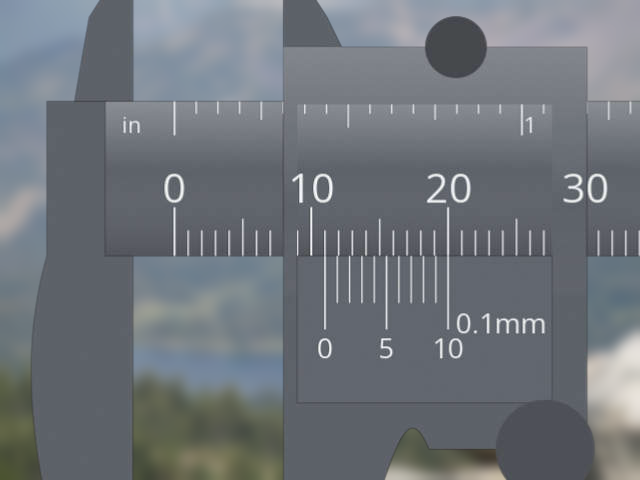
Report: 11.0mm
